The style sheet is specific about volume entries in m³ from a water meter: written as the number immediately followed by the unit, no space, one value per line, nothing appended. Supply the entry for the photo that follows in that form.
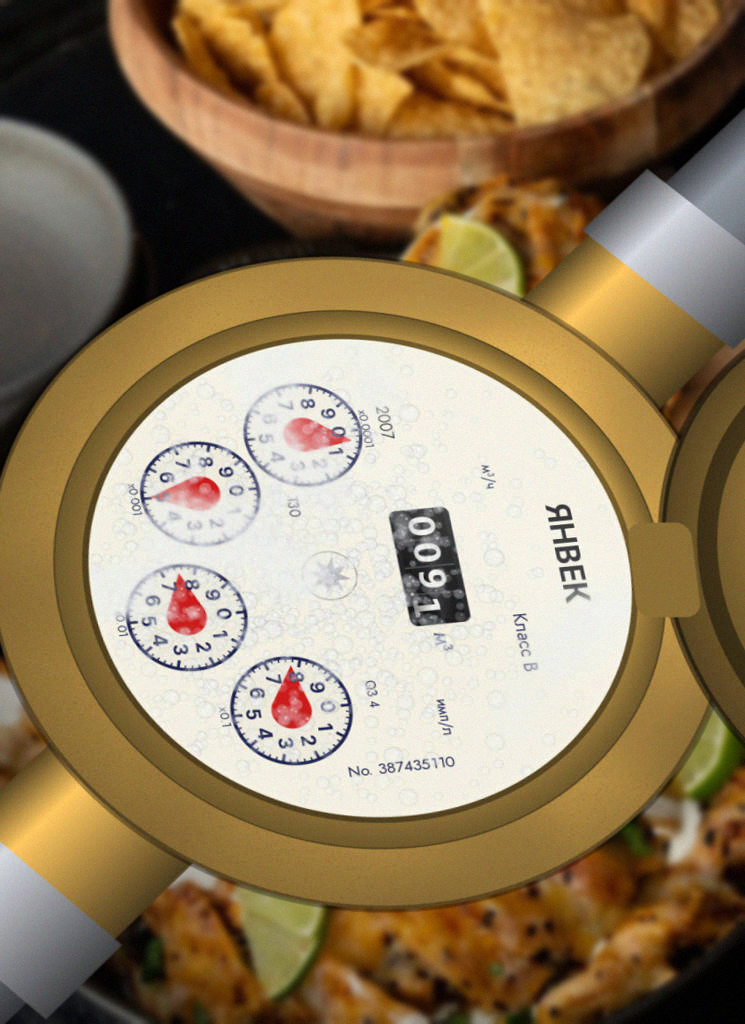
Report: 90.7750m³
